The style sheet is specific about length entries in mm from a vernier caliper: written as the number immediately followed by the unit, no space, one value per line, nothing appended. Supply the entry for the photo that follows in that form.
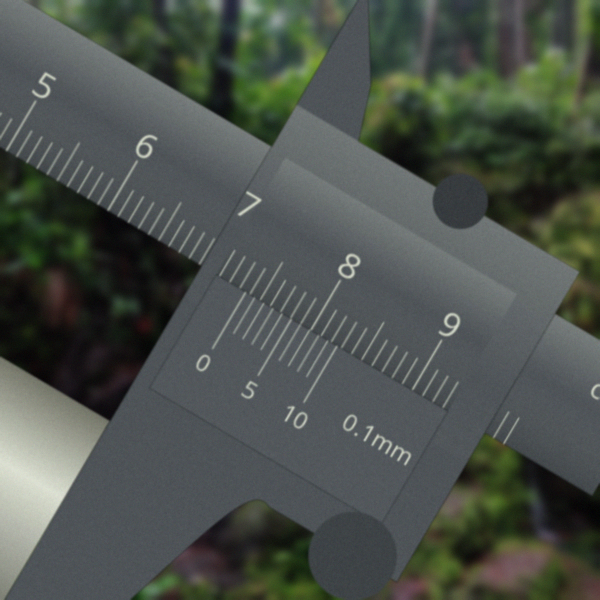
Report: 73.6mm
